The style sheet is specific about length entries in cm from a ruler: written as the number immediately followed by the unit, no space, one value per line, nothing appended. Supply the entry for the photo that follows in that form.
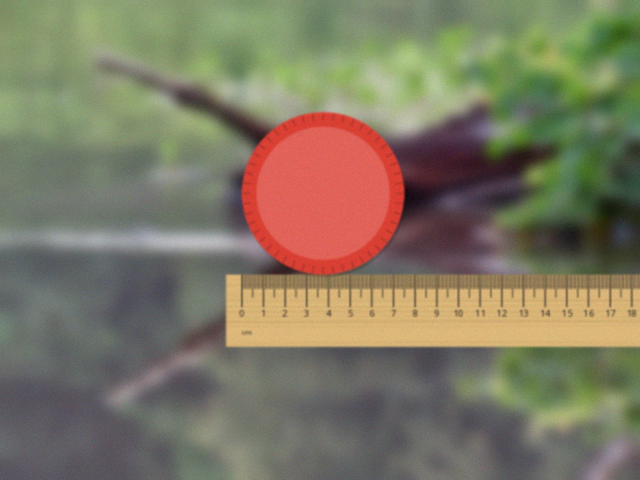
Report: 7.5cm
